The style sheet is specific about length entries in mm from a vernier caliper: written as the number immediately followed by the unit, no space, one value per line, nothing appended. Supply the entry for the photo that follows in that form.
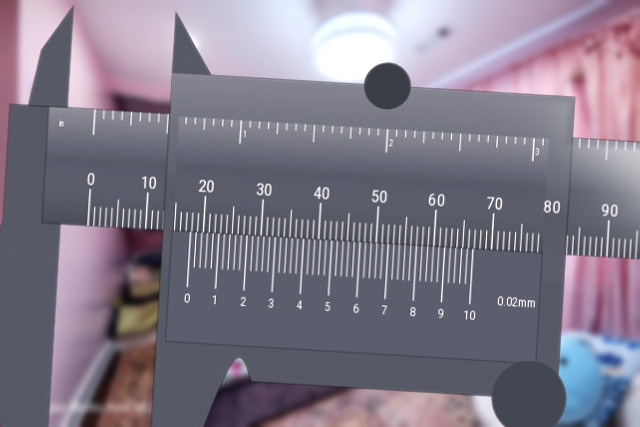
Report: 17.8mm
